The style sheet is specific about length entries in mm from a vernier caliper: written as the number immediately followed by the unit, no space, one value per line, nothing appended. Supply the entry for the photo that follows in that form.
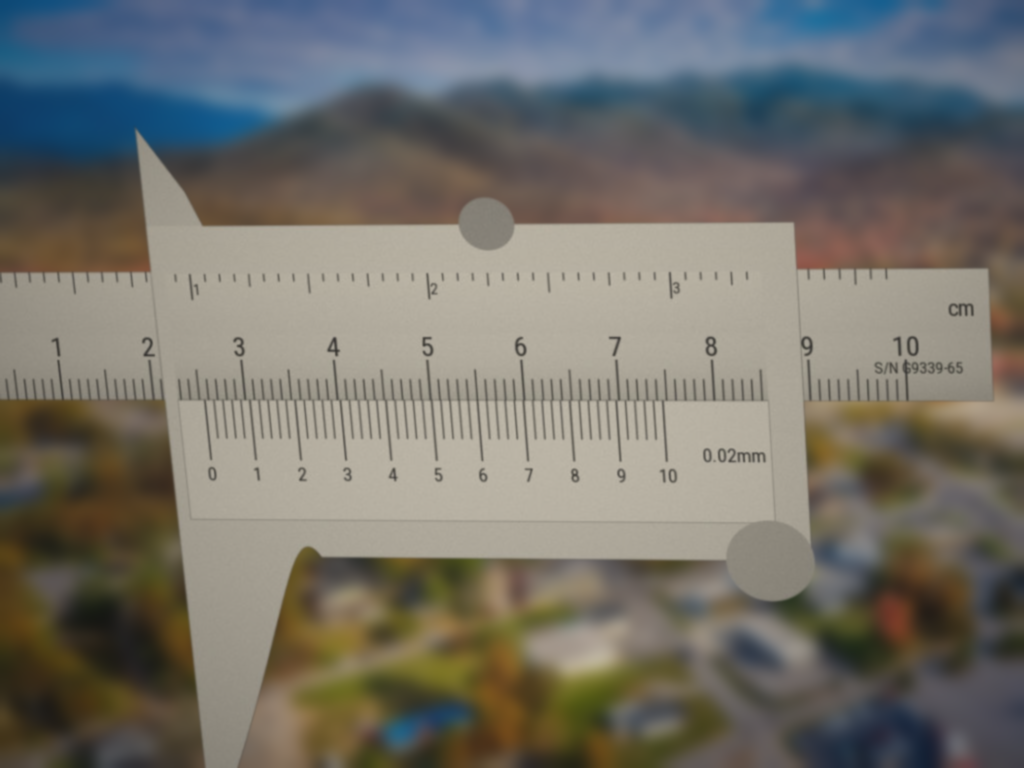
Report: 25.6mm
